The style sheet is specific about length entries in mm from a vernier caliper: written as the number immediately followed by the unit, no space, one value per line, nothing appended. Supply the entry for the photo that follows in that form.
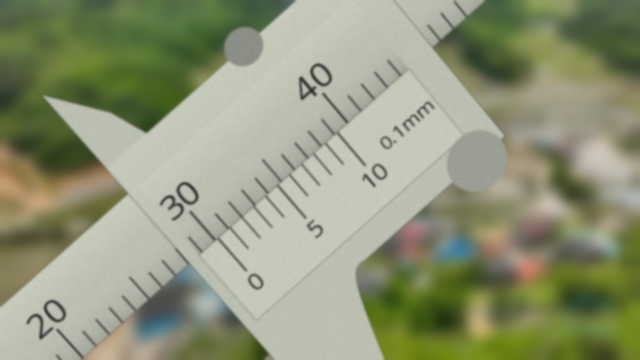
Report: 30.2mm
